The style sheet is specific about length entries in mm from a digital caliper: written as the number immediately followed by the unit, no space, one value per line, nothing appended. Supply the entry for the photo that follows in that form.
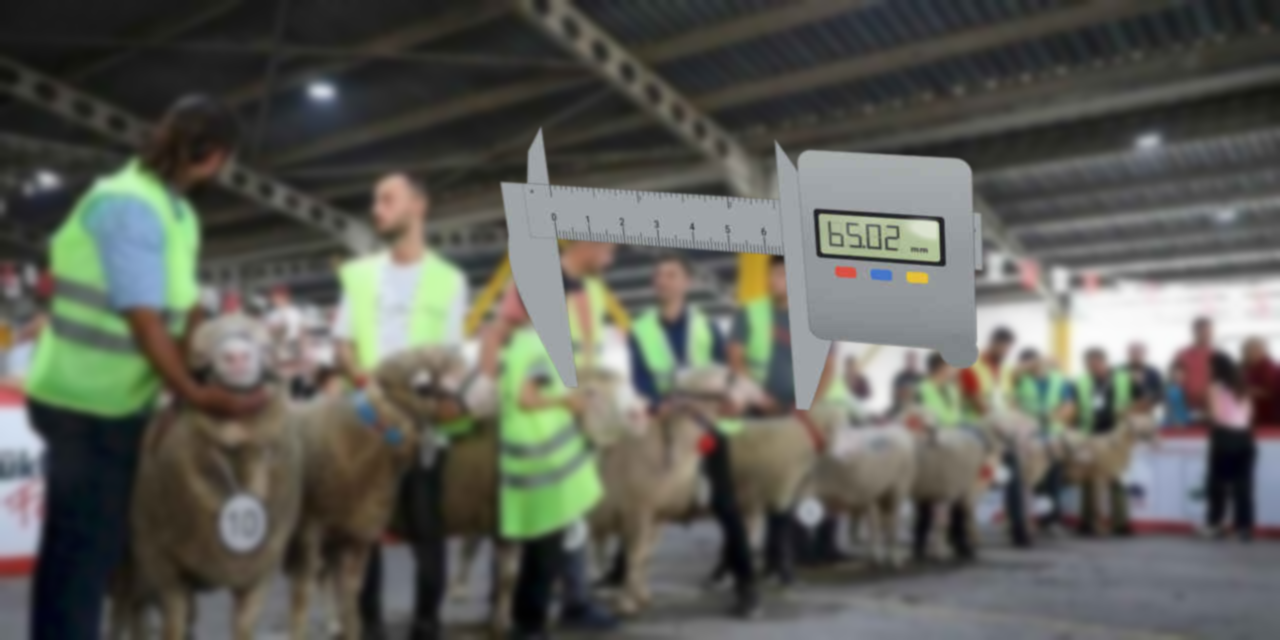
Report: 65.02mm
